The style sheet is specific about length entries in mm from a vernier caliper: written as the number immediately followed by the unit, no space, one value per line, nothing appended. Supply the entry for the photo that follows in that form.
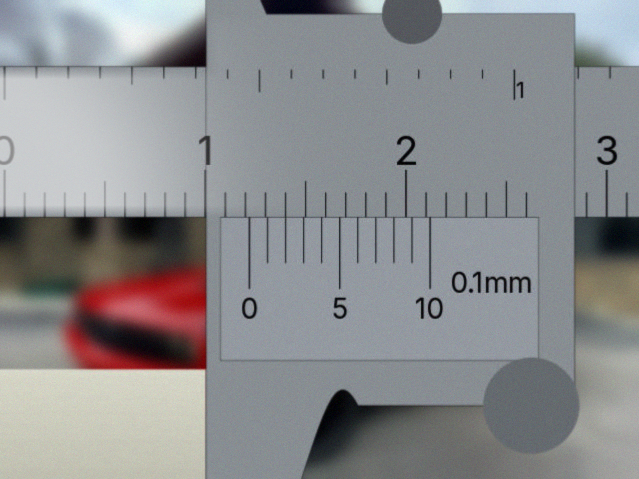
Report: 12.2mm
